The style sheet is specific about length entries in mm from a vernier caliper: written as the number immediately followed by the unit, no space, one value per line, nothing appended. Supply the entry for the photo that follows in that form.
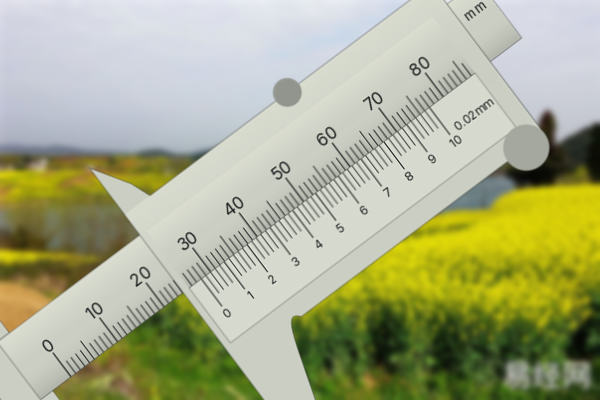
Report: 28.0mm
